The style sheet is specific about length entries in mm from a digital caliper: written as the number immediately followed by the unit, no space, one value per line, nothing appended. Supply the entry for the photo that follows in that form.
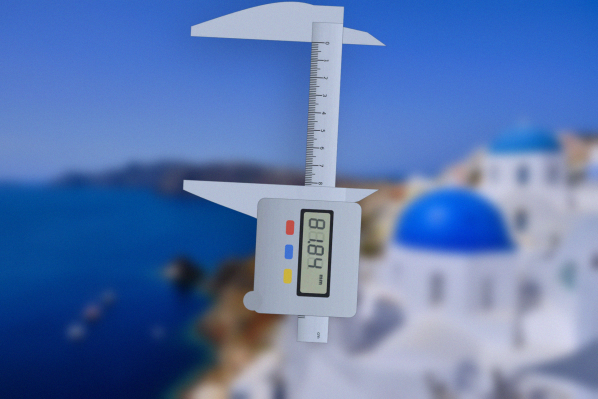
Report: 81.84mm
